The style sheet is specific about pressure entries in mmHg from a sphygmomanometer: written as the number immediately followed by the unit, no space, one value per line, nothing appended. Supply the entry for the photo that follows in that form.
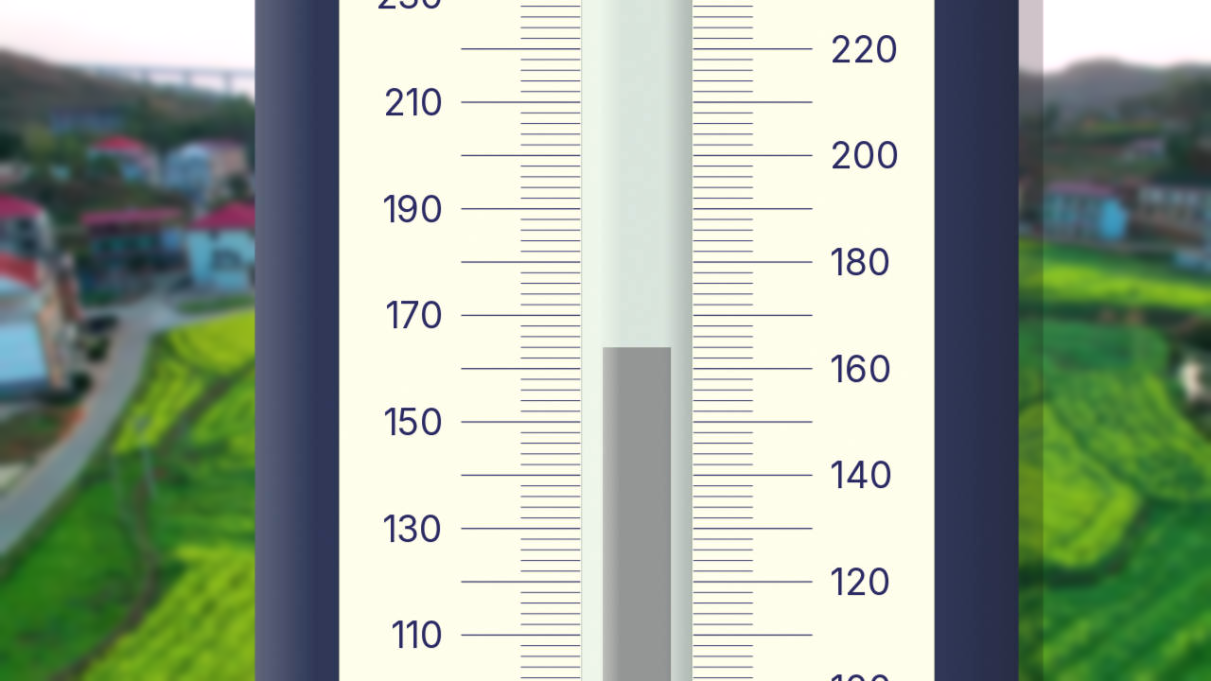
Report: 164mmHg
